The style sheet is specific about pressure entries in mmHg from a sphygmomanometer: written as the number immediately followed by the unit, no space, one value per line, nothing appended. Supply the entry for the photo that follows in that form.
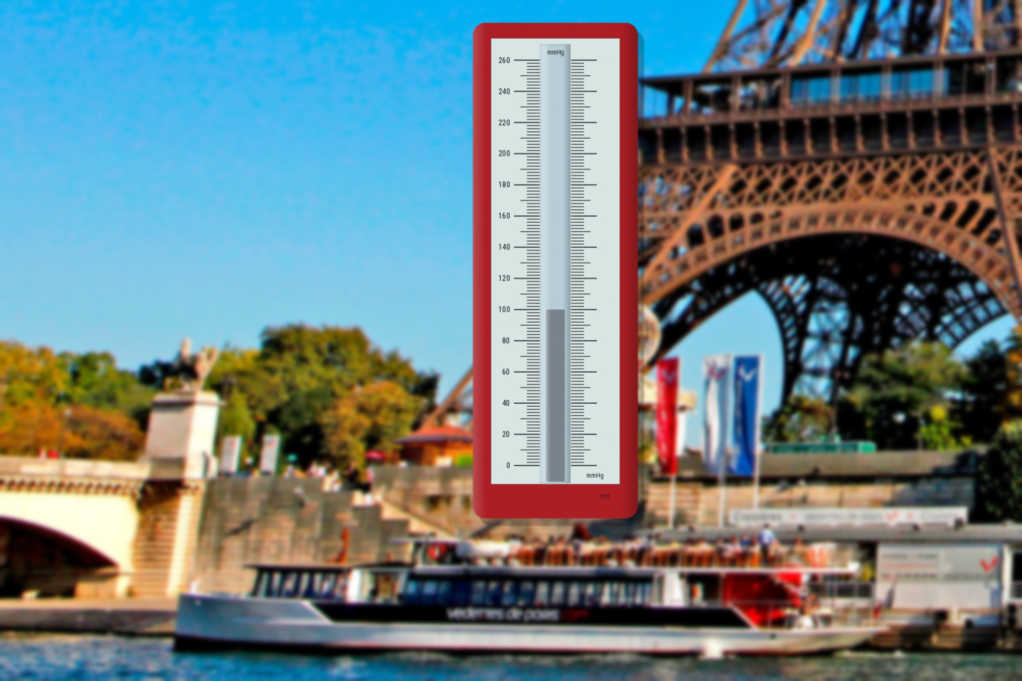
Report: 100mmHg
